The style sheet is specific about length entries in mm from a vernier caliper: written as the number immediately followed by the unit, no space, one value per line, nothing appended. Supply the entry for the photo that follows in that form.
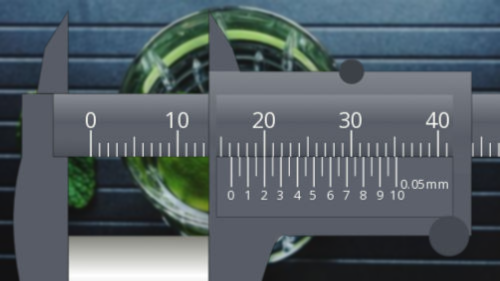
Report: 16.2mm
